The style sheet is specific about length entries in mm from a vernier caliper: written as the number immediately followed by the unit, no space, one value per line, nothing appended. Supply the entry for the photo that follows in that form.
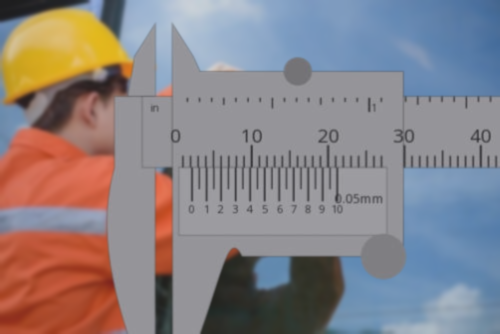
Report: 2.2mm
